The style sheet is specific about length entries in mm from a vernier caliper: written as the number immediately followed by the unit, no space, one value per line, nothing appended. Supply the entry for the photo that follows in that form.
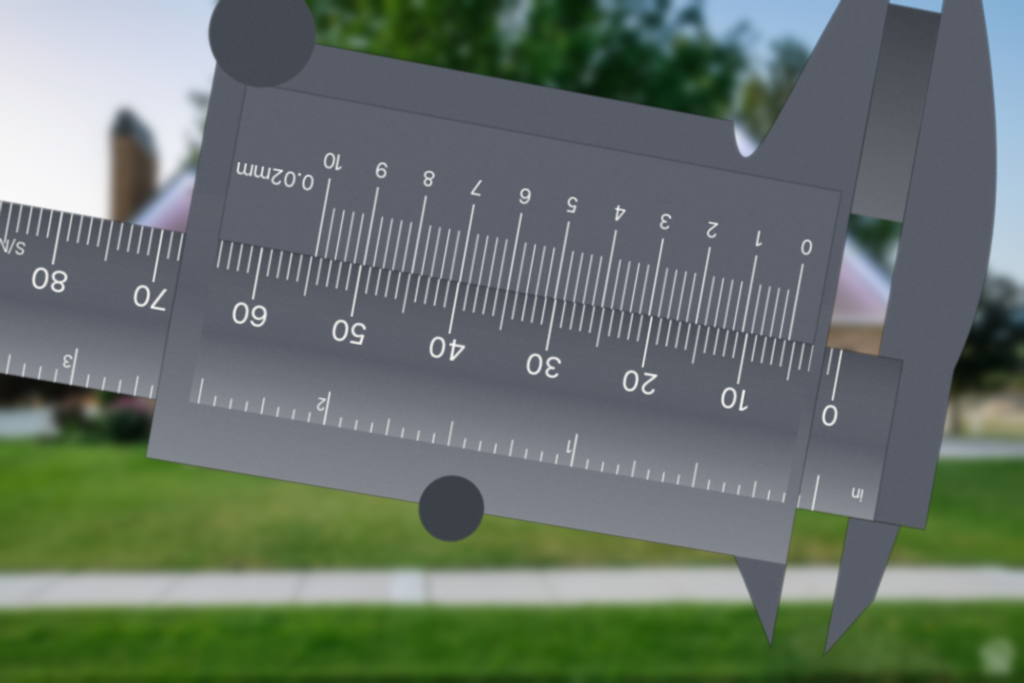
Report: 5.6mm
